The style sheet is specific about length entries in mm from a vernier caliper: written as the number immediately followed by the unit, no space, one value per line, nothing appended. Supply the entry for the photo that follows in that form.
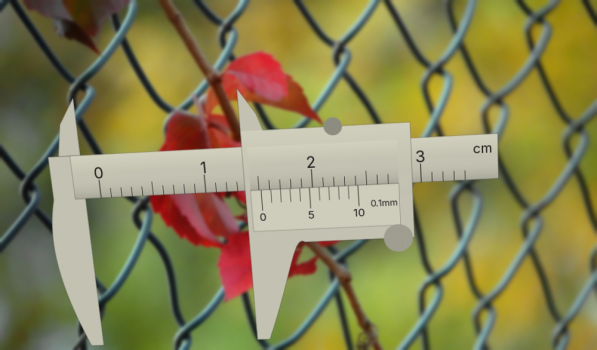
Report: 15.2mm
